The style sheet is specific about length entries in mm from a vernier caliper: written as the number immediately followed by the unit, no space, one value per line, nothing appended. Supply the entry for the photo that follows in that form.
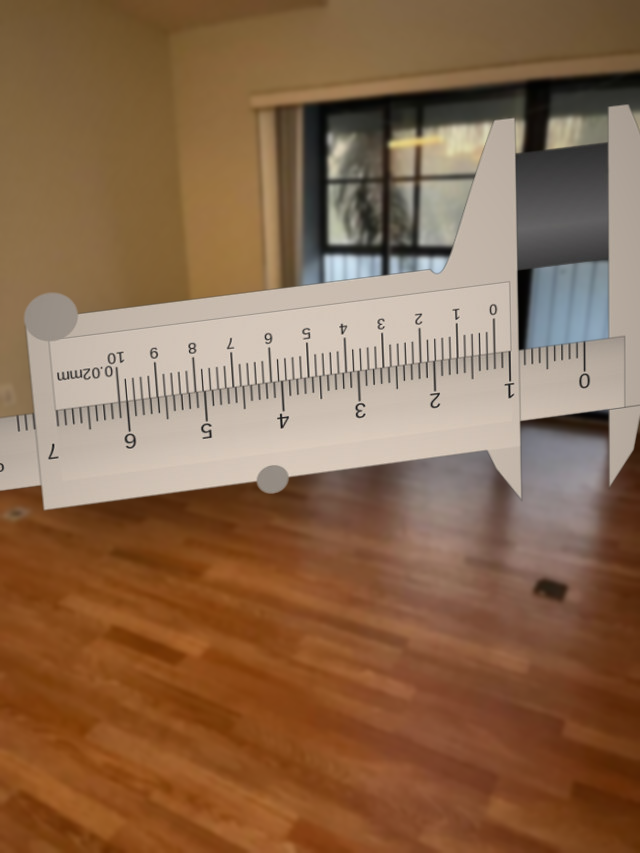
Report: 12.0mm
